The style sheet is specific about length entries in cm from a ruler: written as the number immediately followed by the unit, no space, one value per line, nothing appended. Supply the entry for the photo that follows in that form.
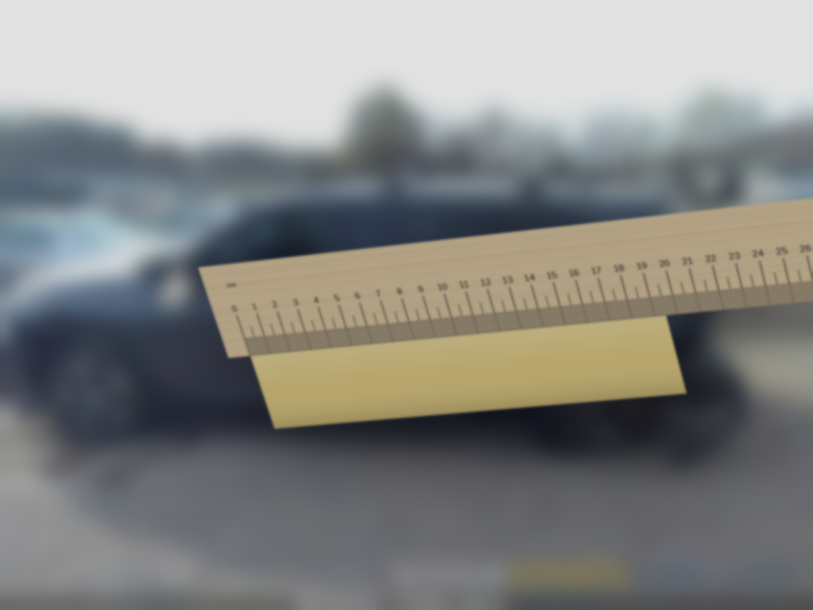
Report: 19.5cm
